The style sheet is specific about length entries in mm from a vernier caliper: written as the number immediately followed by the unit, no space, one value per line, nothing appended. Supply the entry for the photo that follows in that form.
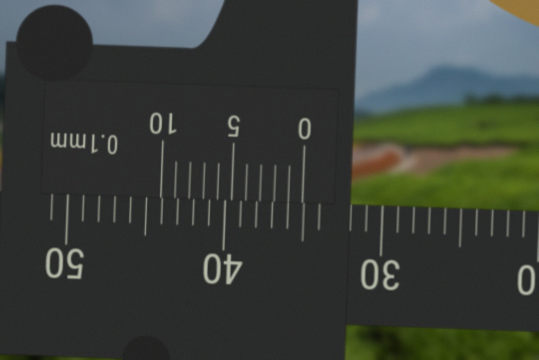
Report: 35.1mm
